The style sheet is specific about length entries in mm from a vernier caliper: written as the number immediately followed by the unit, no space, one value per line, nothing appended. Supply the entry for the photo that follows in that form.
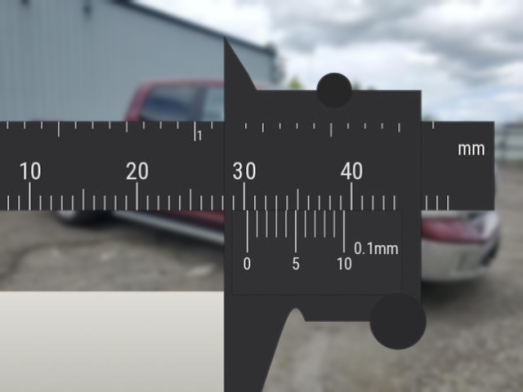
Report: 30.3mm
